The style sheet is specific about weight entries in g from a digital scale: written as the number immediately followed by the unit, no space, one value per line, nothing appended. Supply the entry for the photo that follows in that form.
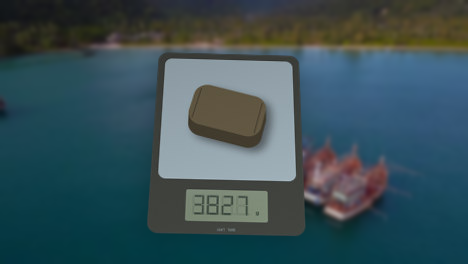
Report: 3827g
